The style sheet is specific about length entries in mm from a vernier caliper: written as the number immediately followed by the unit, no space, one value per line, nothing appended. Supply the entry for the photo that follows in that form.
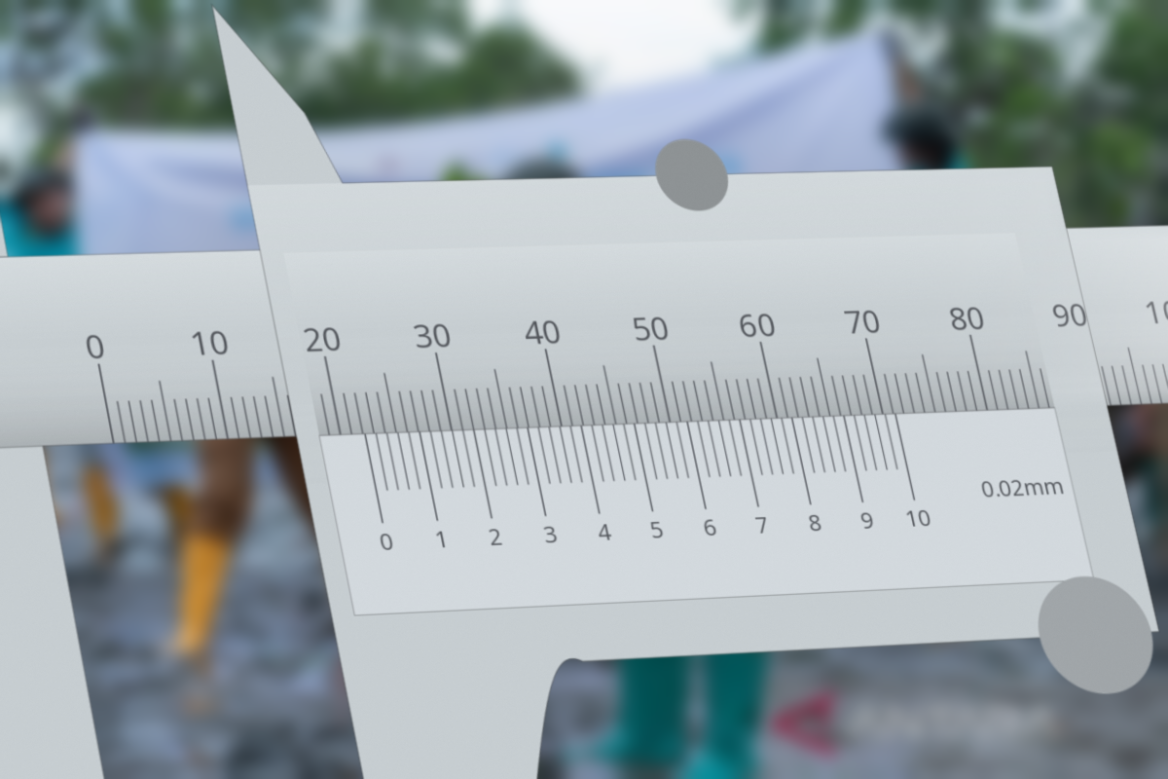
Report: 22.2mm
